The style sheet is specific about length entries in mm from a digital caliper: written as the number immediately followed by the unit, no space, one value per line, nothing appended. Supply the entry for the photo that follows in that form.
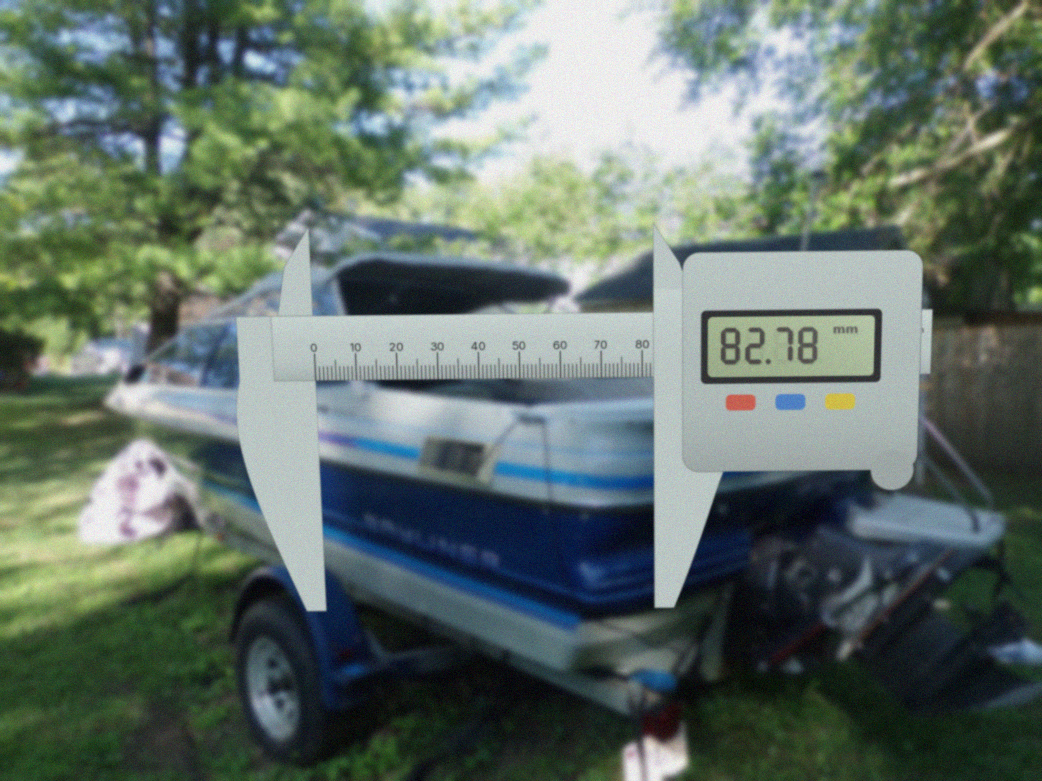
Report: 82.78mm
